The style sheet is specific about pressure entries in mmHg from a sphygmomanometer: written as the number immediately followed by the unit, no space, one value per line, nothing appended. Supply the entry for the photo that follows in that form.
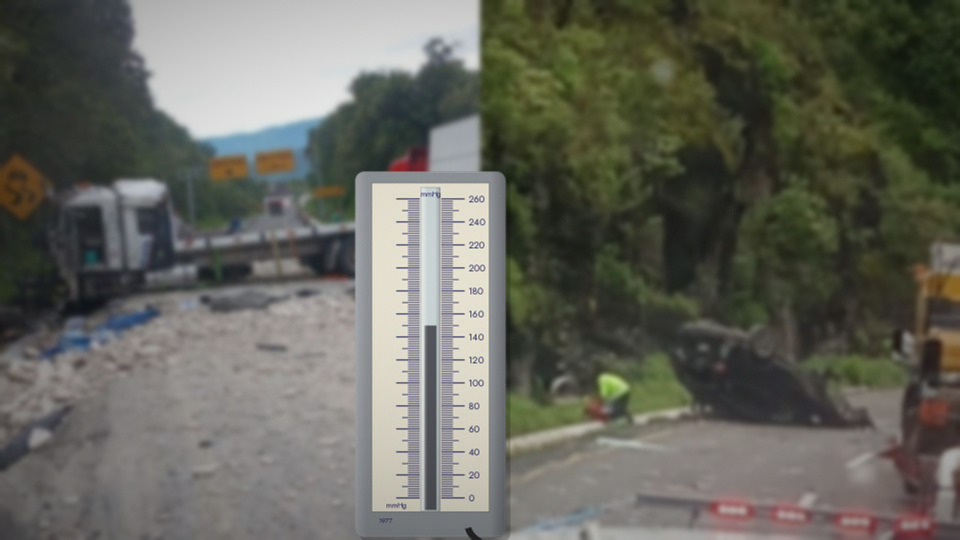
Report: 150mmHg
